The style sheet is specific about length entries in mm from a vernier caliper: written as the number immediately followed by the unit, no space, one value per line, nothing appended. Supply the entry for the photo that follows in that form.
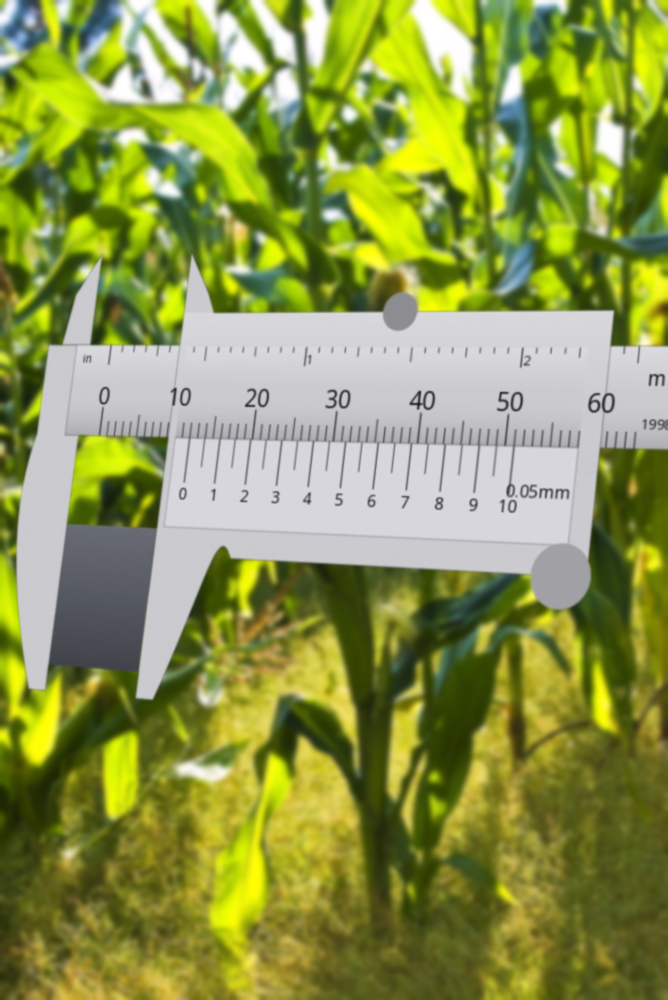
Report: 12.0mm
